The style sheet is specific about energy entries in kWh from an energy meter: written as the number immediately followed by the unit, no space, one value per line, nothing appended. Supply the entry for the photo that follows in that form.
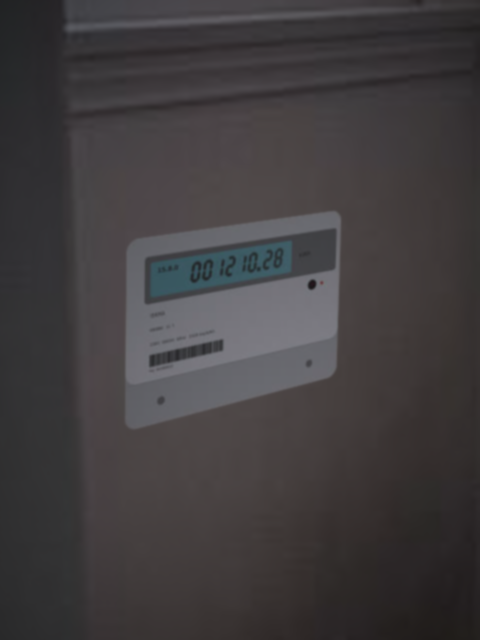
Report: 1210.28kWh
